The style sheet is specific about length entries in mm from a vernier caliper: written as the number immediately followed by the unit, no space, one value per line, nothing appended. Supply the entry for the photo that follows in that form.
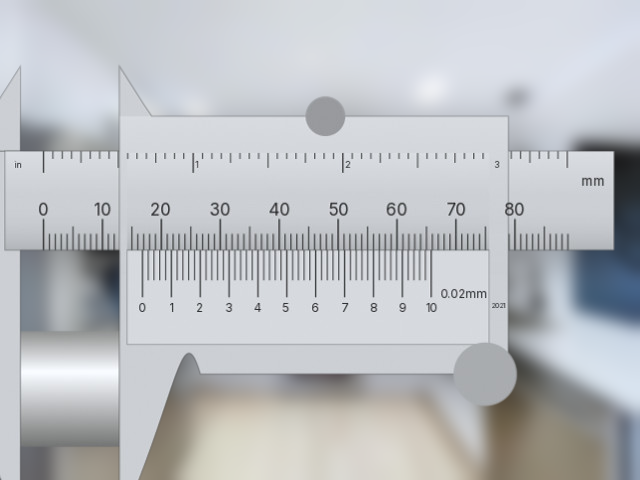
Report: 16.8mm
